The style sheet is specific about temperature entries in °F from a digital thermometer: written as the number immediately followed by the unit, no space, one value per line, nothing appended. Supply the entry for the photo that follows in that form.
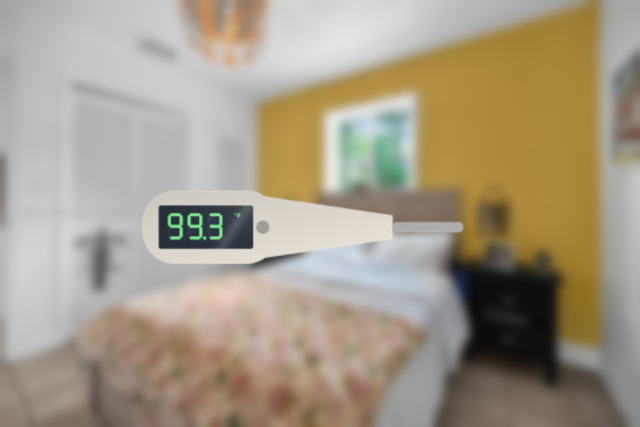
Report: 99.3°F
